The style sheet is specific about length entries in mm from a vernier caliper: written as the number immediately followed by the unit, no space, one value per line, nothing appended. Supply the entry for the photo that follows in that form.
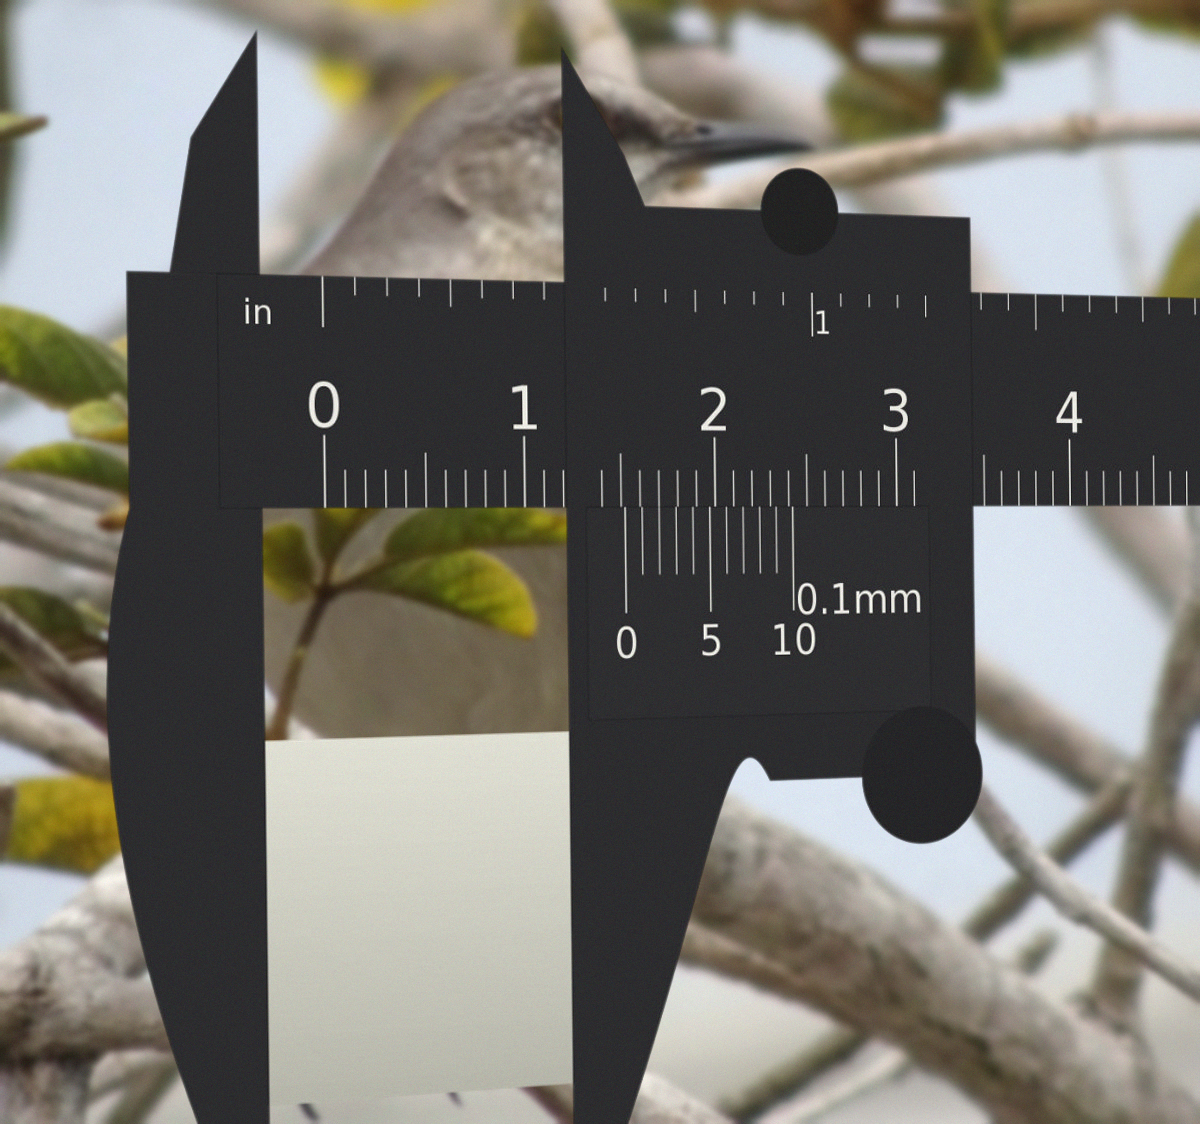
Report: 15.2mm
